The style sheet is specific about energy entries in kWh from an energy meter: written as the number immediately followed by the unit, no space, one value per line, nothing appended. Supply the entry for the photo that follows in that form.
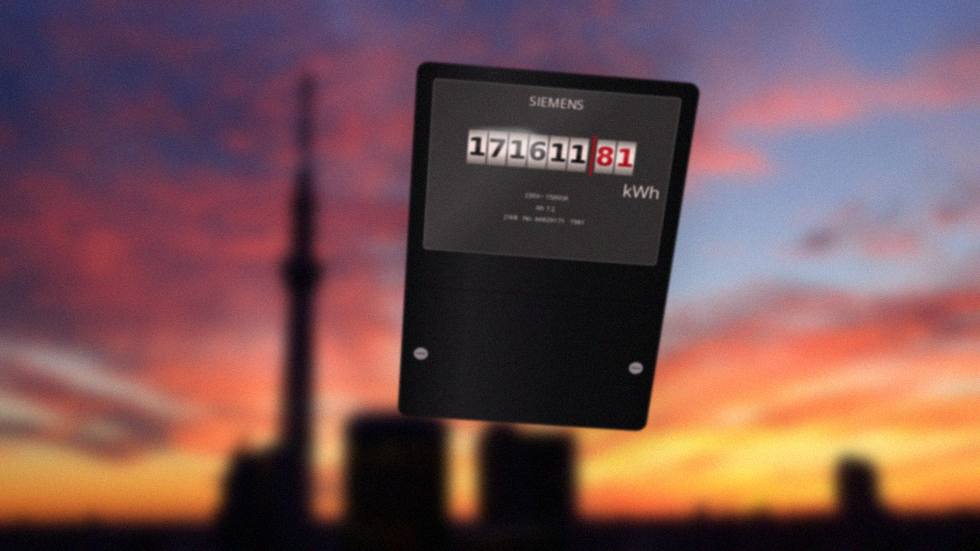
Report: 171611.81kWh
